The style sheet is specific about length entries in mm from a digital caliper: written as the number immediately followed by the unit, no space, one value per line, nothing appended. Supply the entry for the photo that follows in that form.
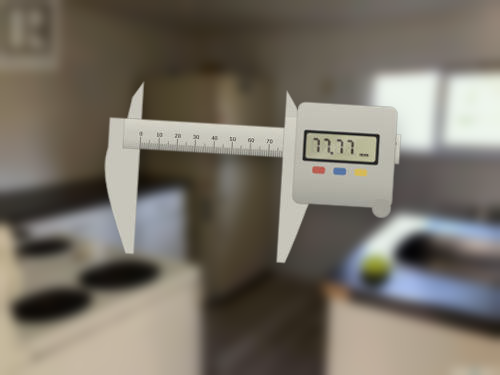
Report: 77.77mm
